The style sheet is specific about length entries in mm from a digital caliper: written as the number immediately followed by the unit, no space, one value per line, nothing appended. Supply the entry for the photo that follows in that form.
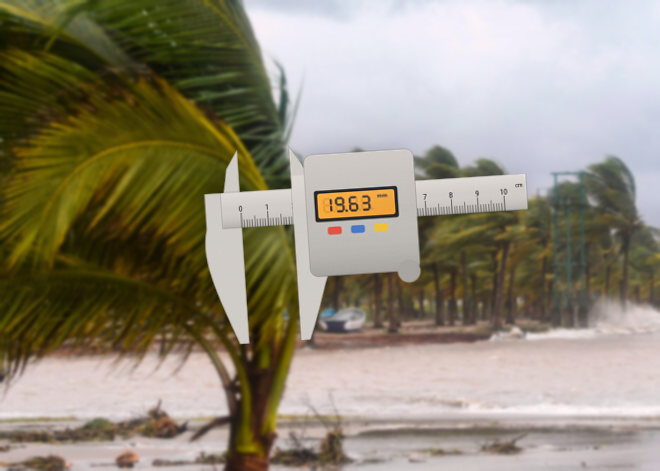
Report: 19.63mm
